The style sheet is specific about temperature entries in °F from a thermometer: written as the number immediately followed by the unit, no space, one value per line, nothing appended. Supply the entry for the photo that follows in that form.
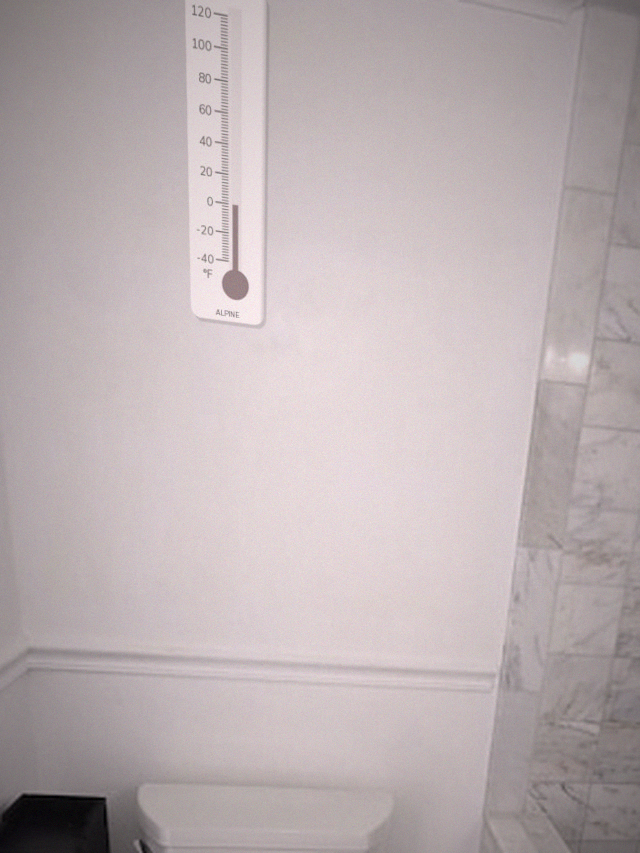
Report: 0°F
